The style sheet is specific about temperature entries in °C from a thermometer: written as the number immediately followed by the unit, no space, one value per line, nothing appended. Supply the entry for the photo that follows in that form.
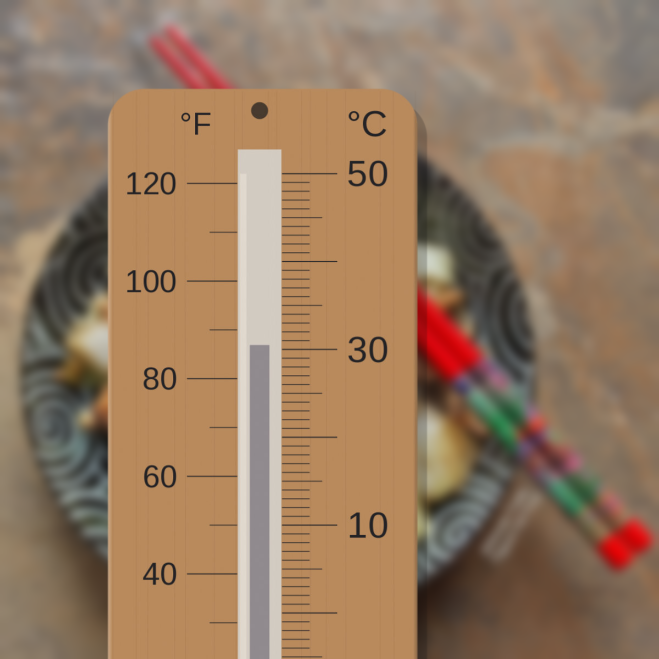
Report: 30.5°C
